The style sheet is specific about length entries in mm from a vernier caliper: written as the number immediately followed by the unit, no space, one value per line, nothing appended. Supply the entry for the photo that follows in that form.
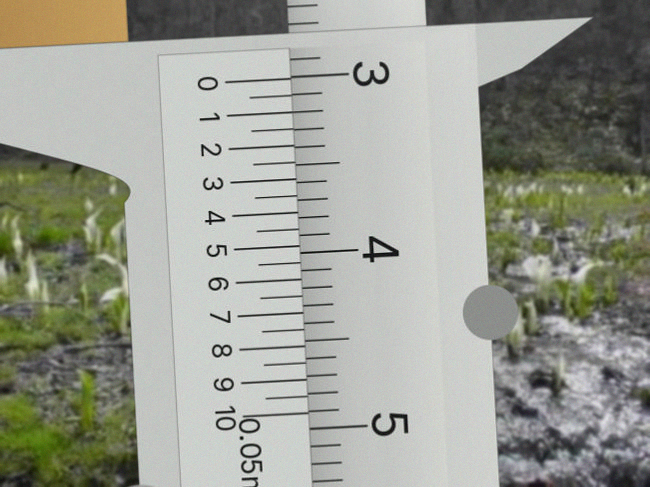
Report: 30.1mm
